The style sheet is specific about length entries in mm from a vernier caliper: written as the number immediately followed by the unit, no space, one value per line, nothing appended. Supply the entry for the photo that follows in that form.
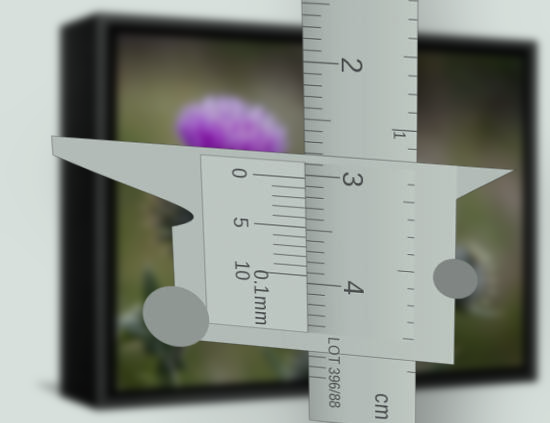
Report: 30.3mm
